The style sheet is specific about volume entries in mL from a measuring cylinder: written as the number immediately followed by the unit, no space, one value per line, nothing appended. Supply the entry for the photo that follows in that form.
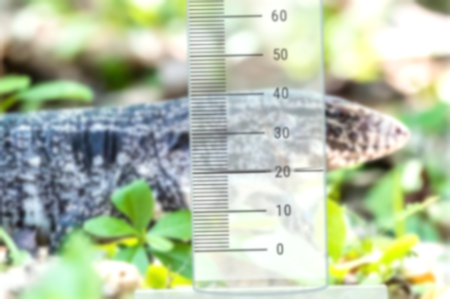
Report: 20mL
